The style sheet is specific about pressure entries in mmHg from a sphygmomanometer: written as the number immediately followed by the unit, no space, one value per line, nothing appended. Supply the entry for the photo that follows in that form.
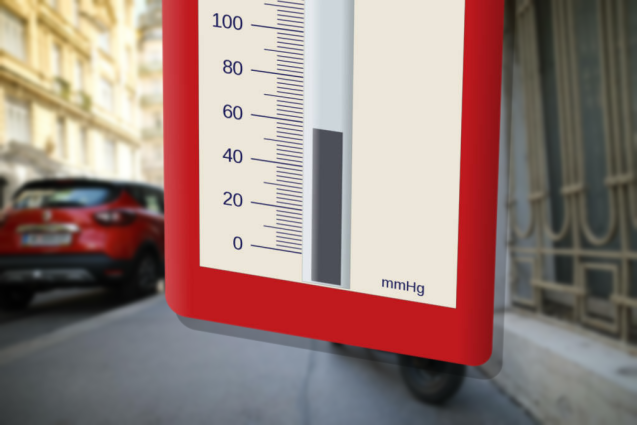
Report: 58mmHg
